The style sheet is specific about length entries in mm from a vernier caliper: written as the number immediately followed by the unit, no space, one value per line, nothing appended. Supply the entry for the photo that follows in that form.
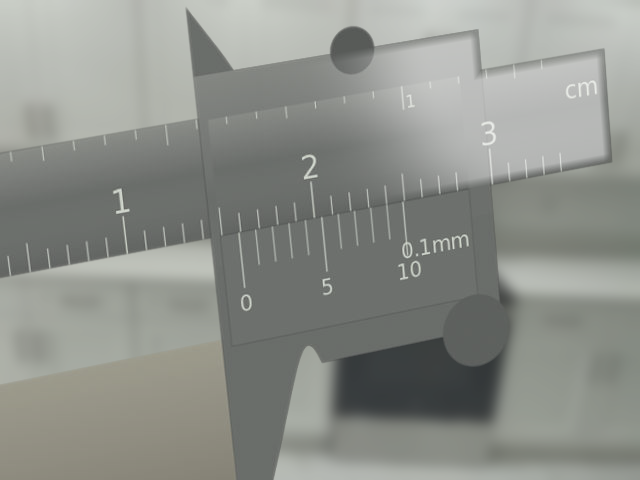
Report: 15.9mm
